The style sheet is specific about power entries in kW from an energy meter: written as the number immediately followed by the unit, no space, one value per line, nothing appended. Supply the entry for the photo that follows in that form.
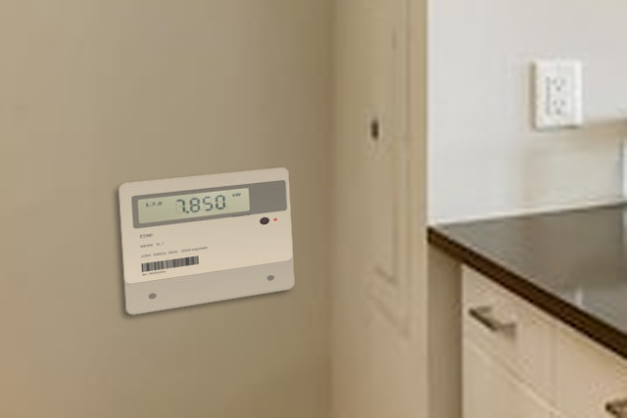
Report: 7.850kW
